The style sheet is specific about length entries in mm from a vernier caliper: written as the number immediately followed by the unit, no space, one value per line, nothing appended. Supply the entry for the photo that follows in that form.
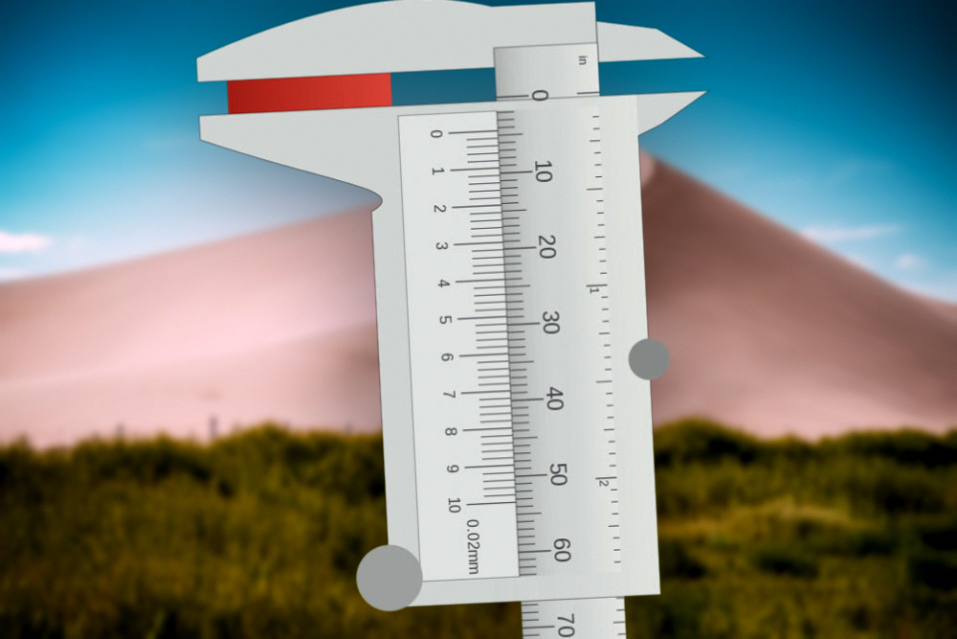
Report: 4.4mm
